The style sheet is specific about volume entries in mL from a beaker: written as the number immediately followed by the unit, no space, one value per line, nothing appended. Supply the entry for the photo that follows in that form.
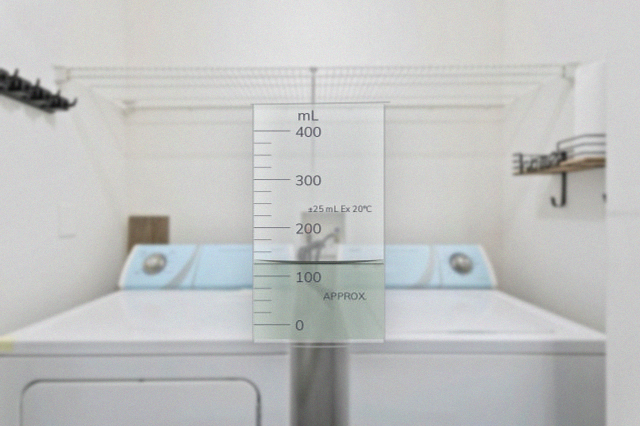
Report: 125mL
